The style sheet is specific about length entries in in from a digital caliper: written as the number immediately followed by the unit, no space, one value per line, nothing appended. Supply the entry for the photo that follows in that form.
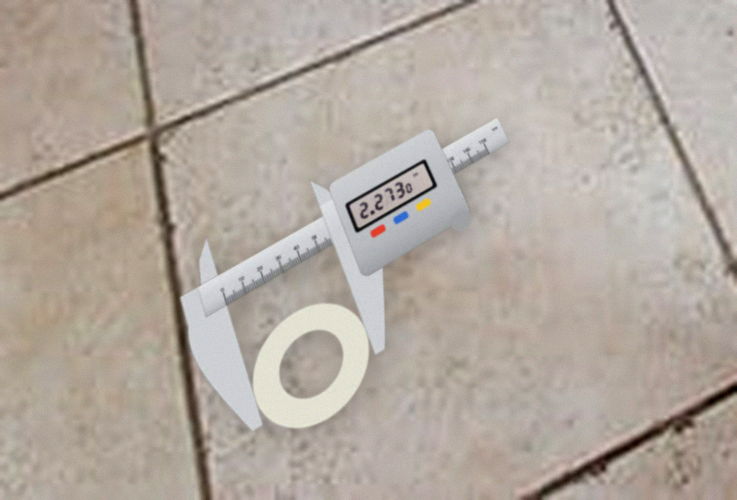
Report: 2.2730in
